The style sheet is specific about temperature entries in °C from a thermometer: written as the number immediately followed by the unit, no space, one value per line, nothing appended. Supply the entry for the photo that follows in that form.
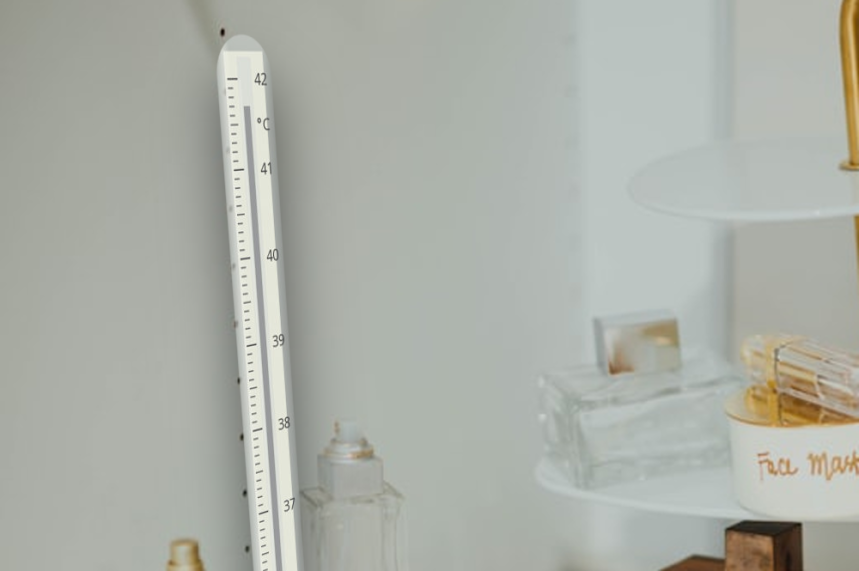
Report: 41.7°C
